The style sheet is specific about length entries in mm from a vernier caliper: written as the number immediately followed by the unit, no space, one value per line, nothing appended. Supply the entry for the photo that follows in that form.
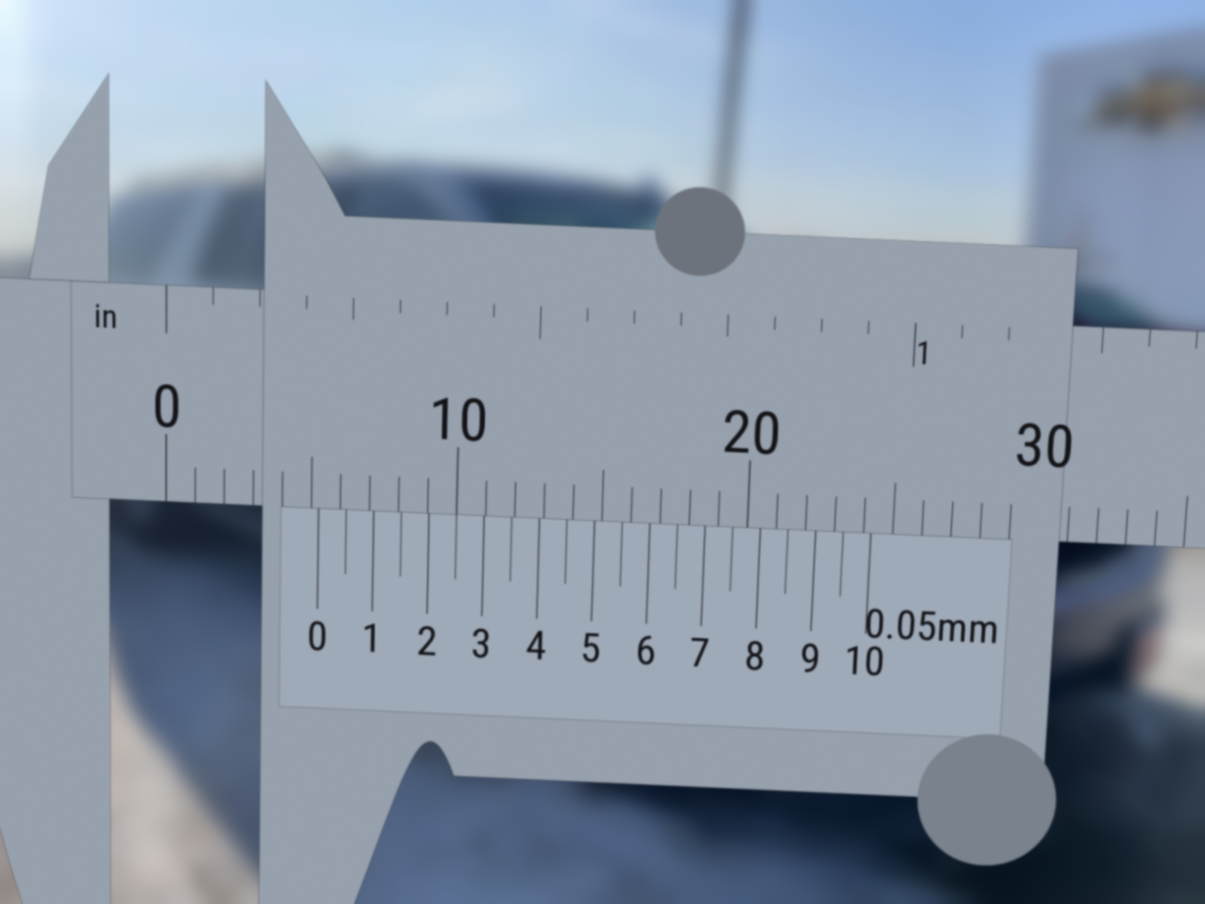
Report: 5.25mm
